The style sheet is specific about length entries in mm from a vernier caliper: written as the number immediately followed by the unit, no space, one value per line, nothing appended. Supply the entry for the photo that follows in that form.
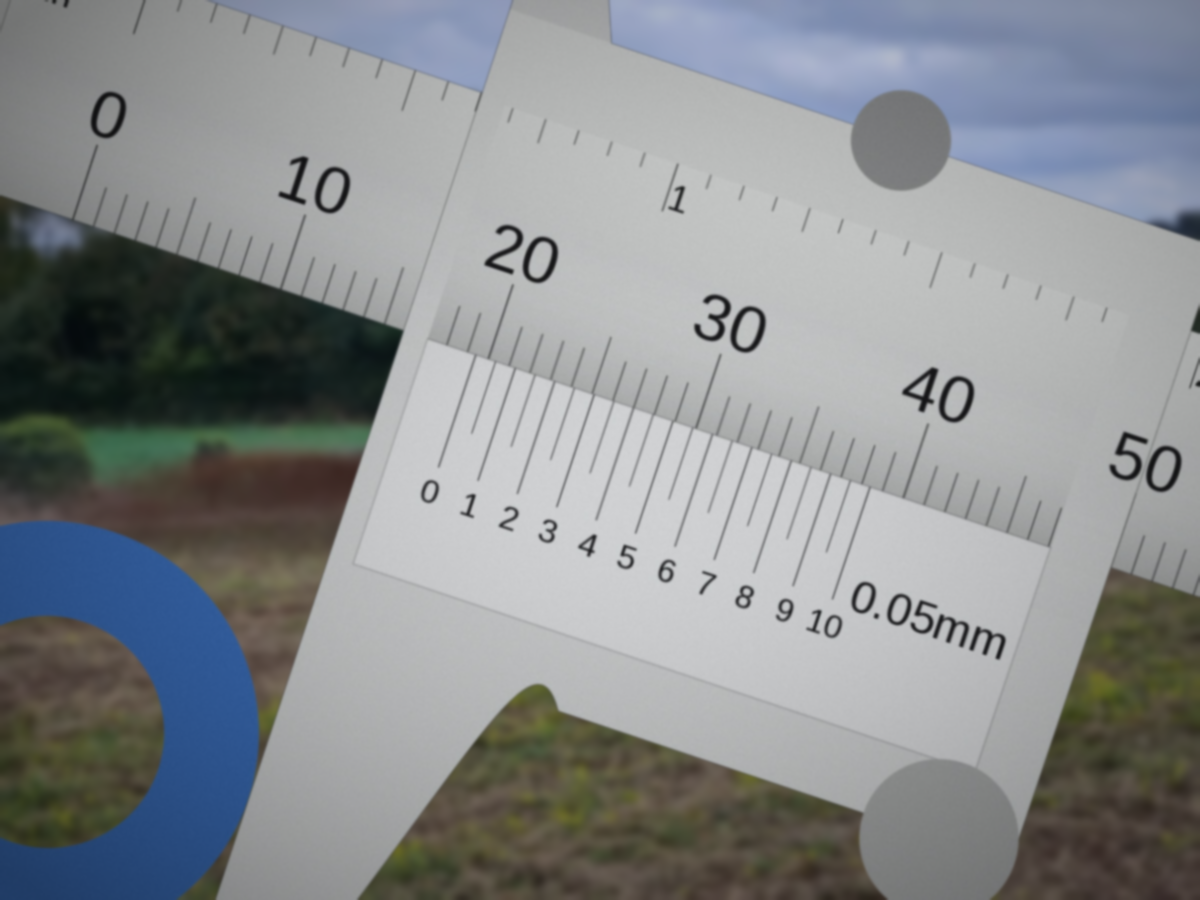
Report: 19.4mm
